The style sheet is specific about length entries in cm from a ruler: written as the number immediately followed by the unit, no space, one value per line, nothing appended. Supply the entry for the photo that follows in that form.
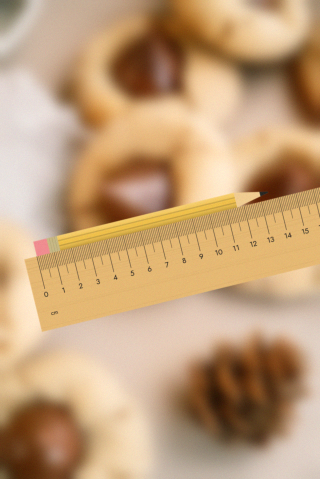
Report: 13.5cm
